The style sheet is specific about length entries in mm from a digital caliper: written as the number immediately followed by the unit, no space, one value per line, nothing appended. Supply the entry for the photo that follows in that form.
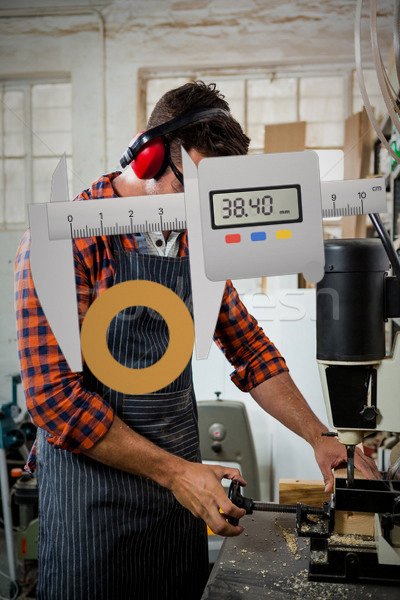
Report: 38.40mm
